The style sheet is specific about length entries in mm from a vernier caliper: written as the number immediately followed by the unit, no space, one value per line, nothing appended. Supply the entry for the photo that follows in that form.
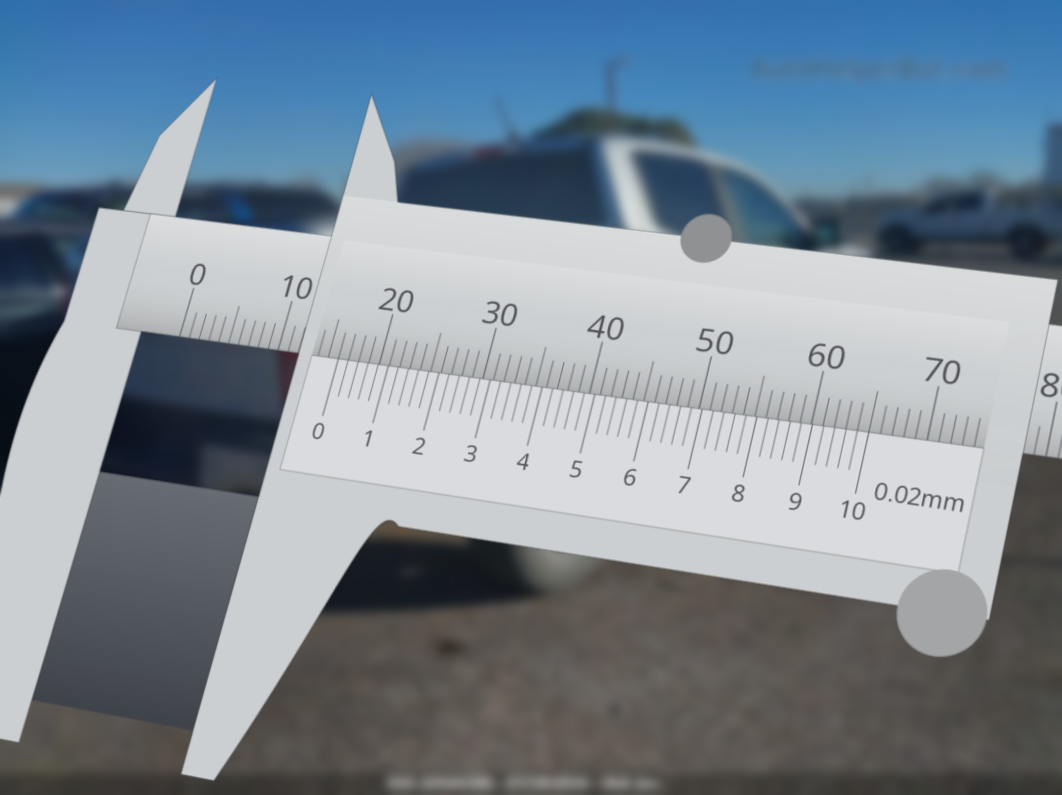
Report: 16.0mm
